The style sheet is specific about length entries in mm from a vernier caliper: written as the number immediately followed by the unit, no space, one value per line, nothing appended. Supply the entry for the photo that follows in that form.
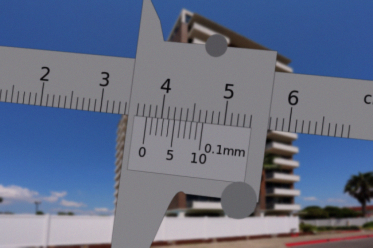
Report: 37.6mm
